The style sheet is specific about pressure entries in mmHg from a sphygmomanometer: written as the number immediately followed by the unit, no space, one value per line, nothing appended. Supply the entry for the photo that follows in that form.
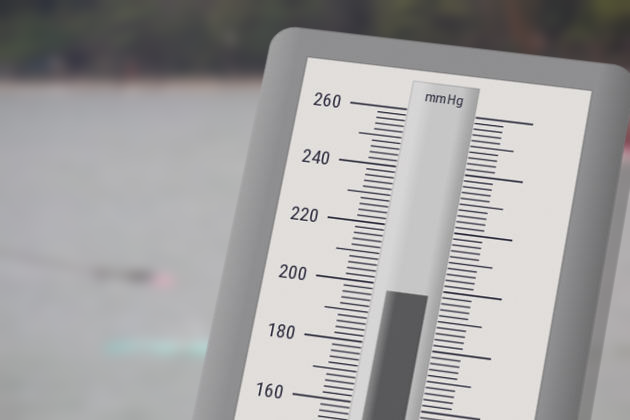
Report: 198mmHg
